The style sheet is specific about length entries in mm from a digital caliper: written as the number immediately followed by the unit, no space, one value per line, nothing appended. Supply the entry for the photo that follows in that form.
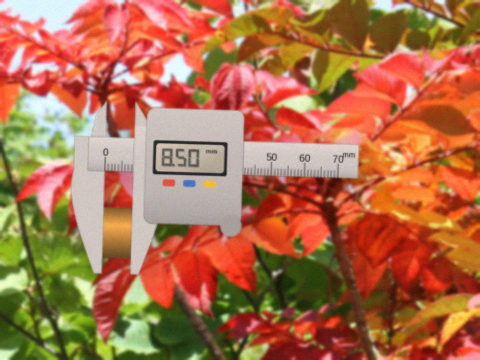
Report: 8.50mm
